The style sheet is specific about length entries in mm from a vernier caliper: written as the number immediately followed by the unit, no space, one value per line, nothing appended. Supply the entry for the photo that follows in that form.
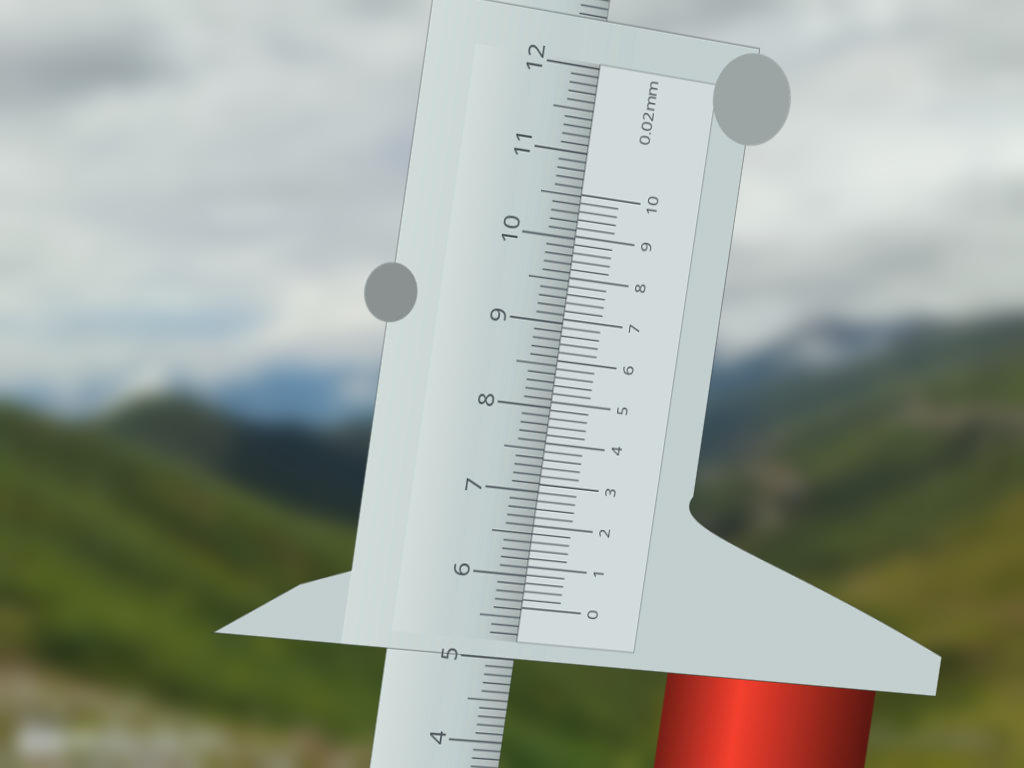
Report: 56.2mm
